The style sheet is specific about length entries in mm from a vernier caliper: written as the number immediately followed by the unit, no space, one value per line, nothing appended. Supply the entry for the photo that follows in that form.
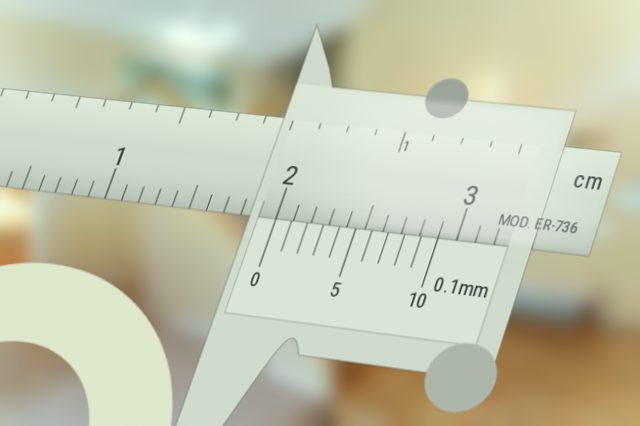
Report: 20.0mm
